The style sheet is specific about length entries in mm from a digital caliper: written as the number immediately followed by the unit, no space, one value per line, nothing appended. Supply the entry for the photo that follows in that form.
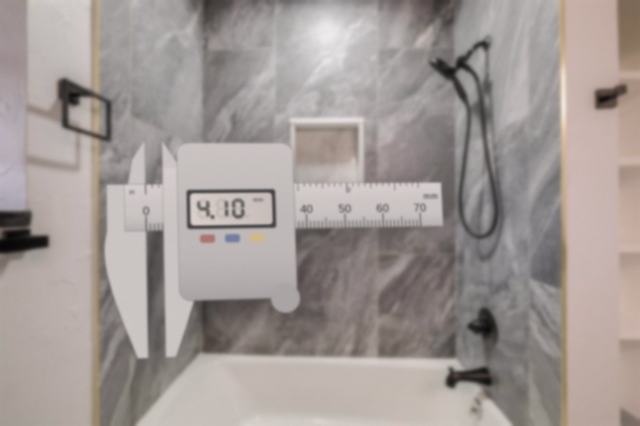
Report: 4.10mm
